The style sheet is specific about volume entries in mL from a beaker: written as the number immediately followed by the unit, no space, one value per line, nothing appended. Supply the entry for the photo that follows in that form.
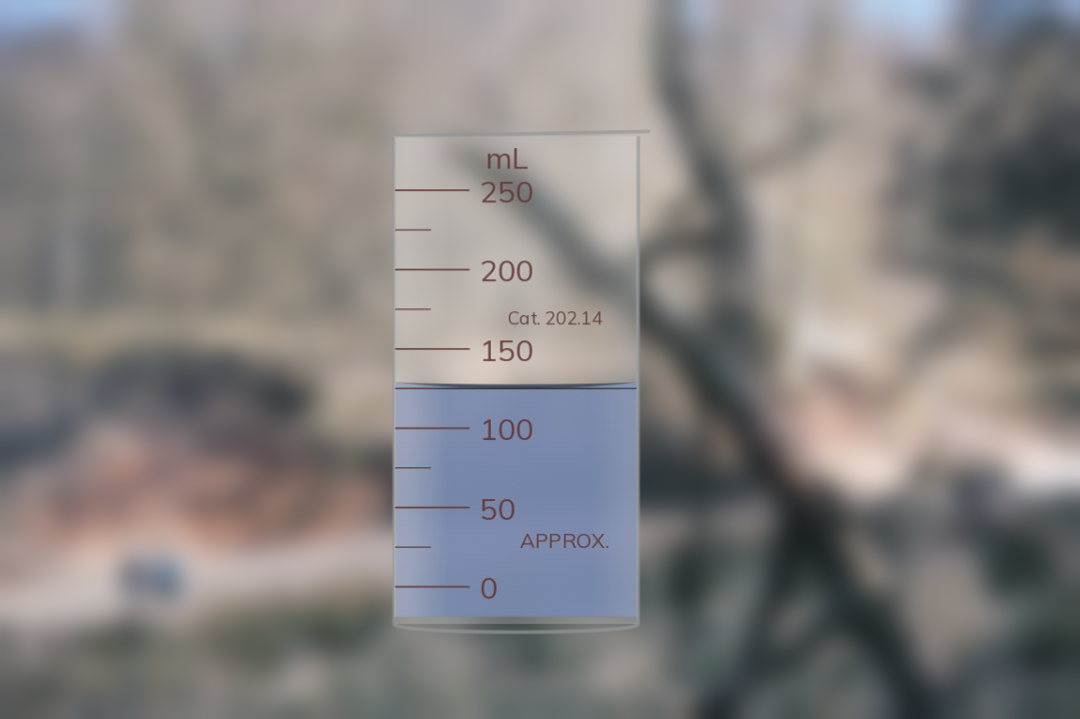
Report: 125mL
